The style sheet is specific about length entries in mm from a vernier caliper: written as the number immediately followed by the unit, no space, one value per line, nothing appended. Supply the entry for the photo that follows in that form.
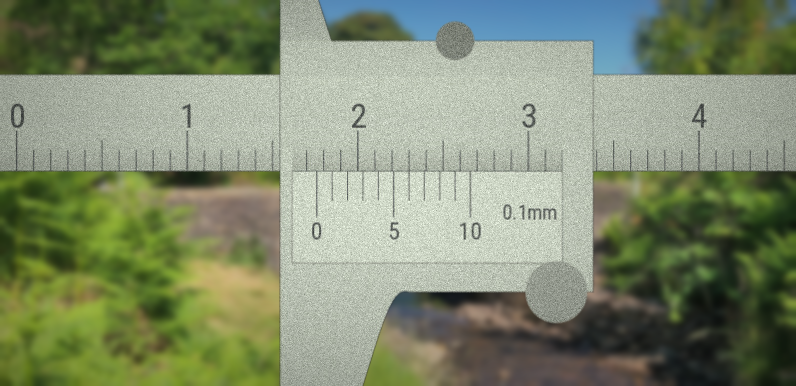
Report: 17.6mm
